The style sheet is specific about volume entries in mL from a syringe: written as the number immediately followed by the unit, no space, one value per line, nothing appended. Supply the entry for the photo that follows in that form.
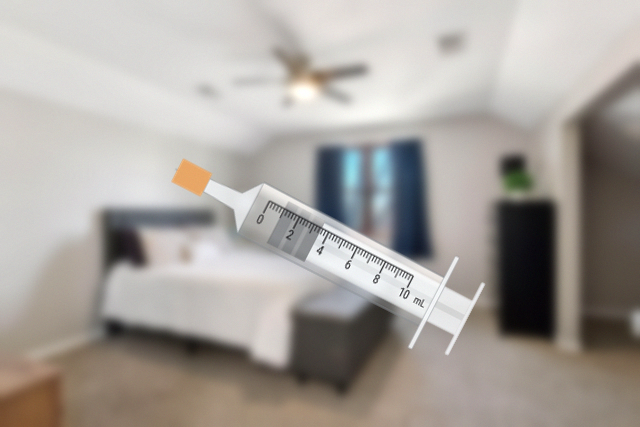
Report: 1mL
